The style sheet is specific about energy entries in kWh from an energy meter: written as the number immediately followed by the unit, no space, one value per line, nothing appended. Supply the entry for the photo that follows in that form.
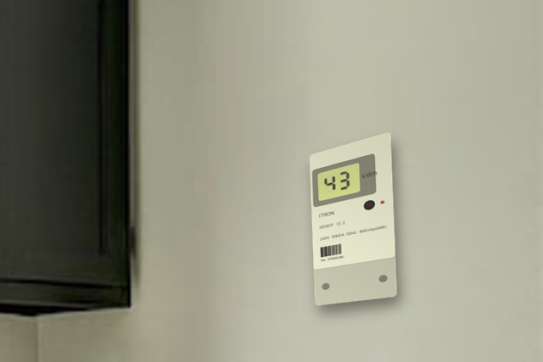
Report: 43kWh
